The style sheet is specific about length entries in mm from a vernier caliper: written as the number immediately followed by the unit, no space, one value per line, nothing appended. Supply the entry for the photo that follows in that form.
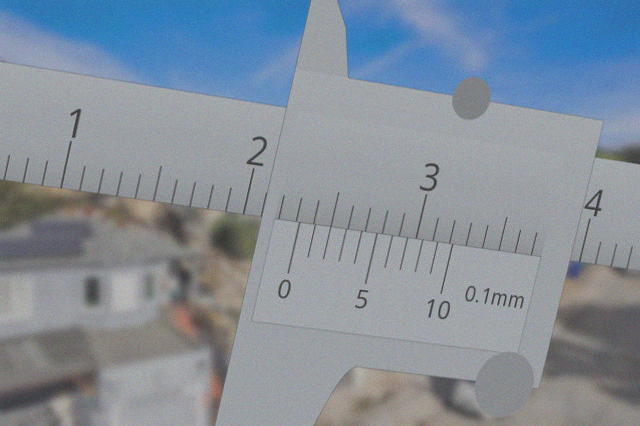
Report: 23.2mm
